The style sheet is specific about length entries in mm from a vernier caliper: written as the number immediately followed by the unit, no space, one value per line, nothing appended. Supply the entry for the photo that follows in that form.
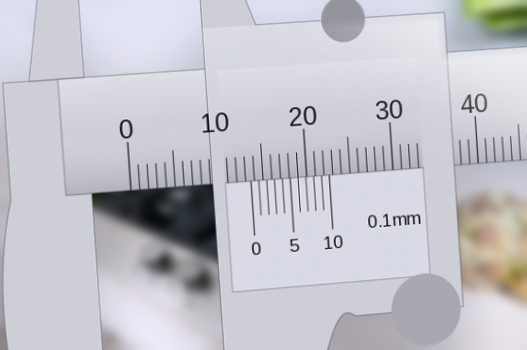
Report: 13.6mm
